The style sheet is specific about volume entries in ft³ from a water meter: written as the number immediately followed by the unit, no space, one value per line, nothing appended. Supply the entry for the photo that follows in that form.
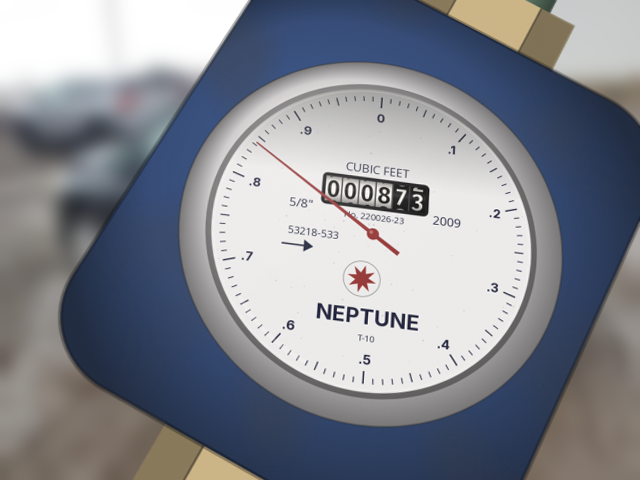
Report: 872.84ft³
